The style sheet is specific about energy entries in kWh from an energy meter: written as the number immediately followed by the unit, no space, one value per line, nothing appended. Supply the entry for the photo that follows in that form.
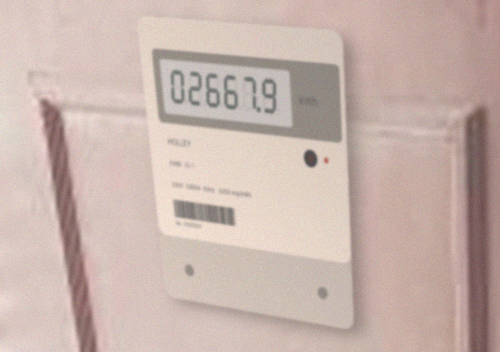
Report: 2667.9kWh
